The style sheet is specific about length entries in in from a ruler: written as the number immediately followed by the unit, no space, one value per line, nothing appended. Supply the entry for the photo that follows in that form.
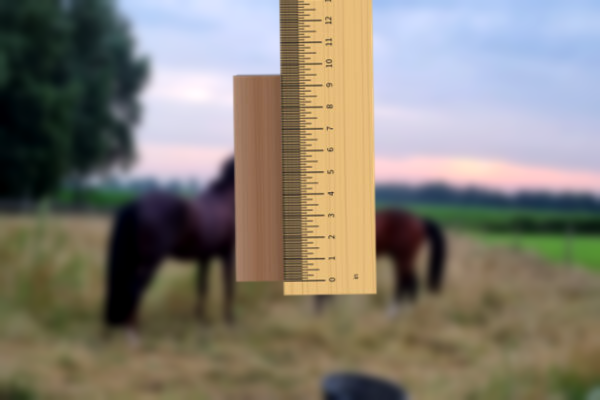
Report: 9.5in
